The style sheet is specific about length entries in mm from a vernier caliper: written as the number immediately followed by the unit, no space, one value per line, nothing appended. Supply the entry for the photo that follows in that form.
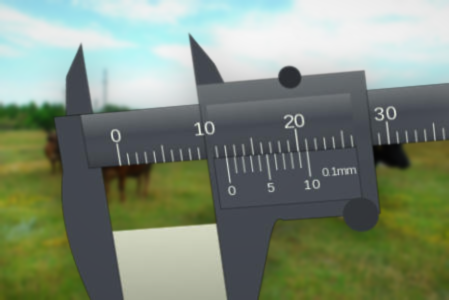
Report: 12.0mm
